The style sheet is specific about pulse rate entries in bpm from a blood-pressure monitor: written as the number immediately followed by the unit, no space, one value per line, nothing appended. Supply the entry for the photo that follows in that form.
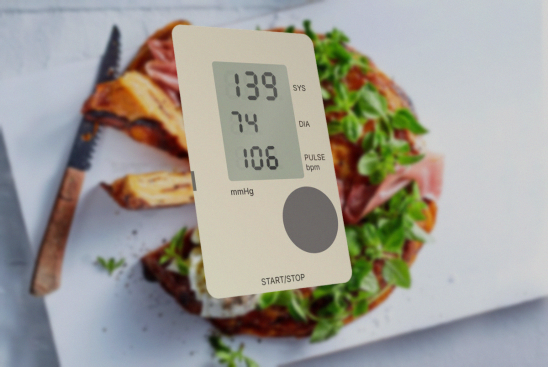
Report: 106bpm
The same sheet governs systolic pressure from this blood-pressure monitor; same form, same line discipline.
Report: 139mmHg
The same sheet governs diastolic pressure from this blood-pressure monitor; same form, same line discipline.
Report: 74mmHg
